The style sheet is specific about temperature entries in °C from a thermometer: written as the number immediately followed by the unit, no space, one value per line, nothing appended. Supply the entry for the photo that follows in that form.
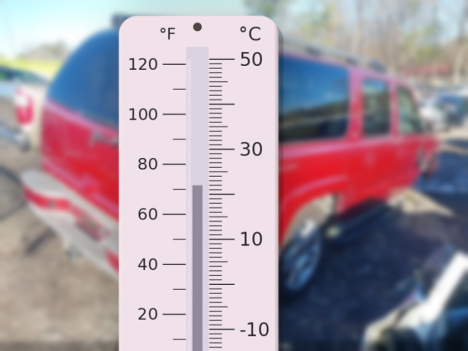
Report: 22°C
